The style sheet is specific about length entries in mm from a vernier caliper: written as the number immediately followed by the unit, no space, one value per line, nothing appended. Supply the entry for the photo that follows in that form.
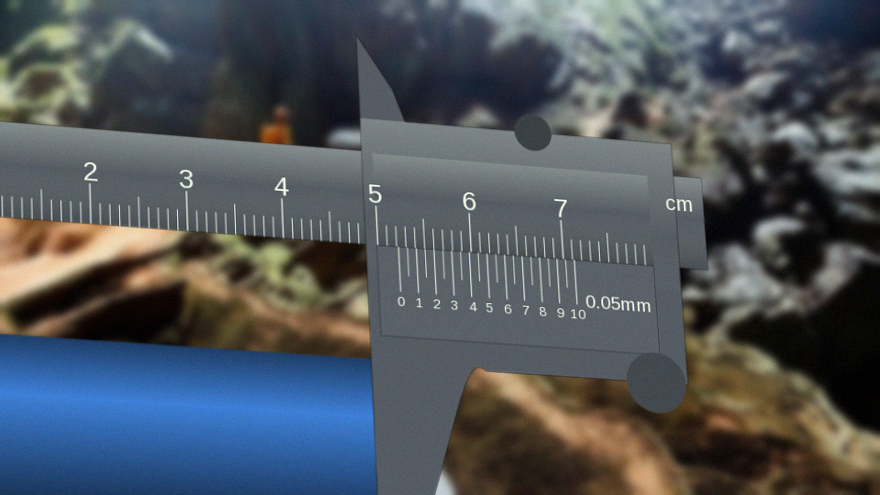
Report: 52.2mm
